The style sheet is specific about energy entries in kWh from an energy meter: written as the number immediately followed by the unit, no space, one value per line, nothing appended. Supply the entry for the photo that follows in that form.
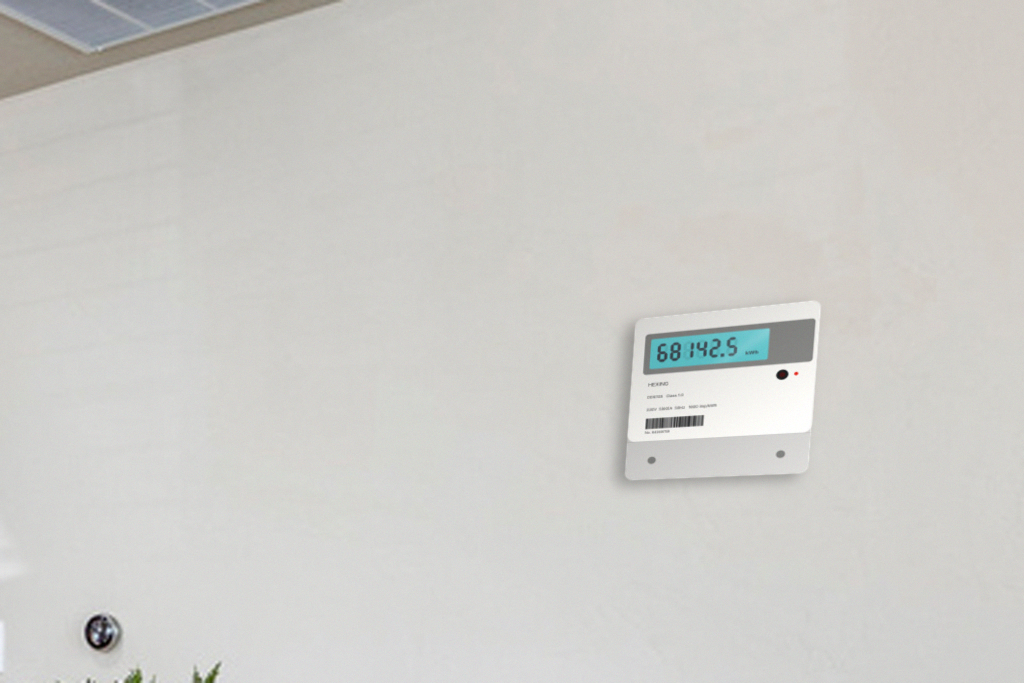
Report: 68142.5kWh
